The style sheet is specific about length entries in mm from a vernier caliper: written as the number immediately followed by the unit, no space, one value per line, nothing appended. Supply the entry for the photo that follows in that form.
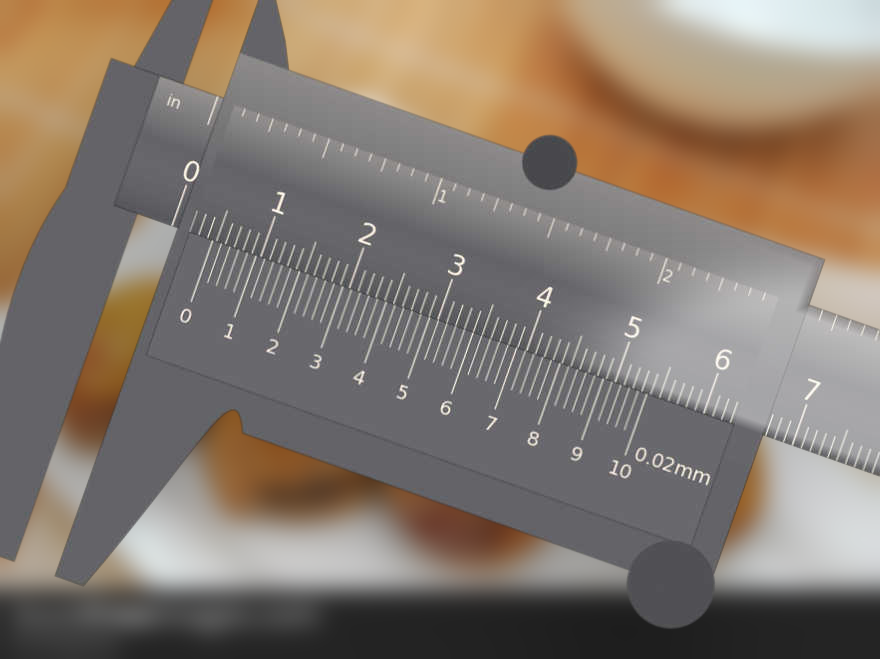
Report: 4.6mm
